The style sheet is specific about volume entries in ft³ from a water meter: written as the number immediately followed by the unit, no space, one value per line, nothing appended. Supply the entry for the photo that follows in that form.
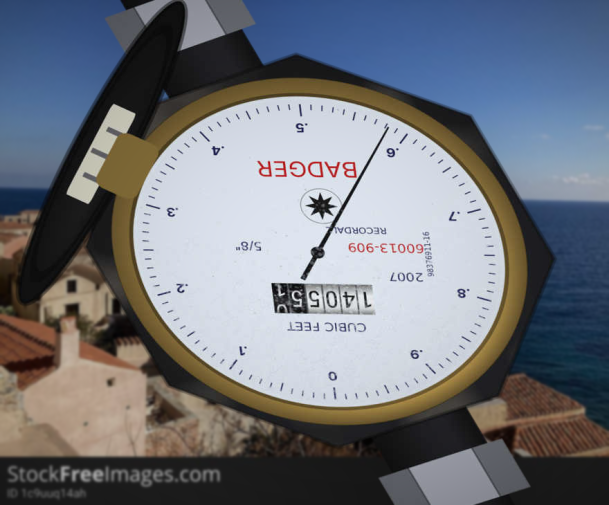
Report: 140550.58ft³
